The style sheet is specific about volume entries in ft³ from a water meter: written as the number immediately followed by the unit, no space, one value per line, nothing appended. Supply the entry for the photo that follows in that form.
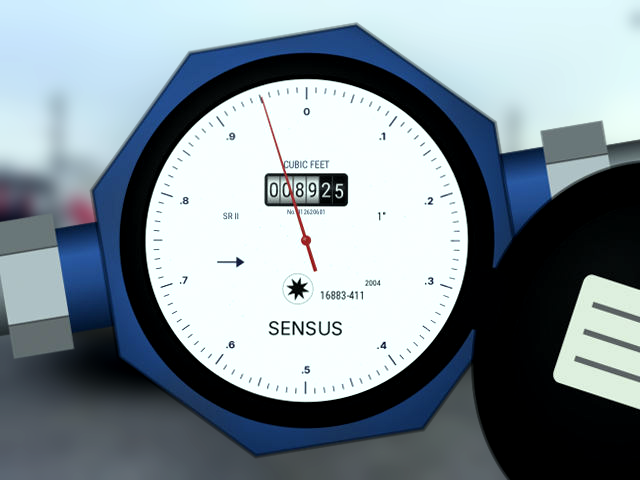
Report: 8924.95ft³
